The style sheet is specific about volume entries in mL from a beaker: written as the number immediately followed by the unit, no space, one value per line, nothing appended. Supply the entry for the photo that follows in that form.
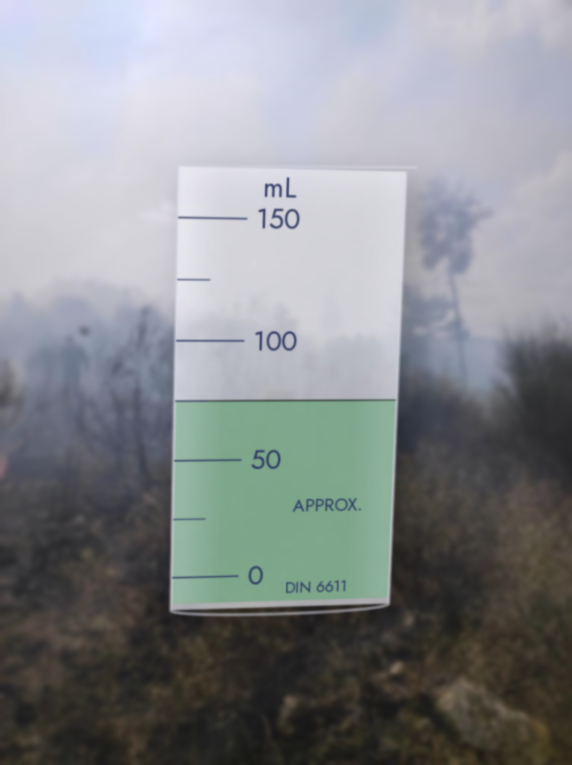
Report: 75mL
